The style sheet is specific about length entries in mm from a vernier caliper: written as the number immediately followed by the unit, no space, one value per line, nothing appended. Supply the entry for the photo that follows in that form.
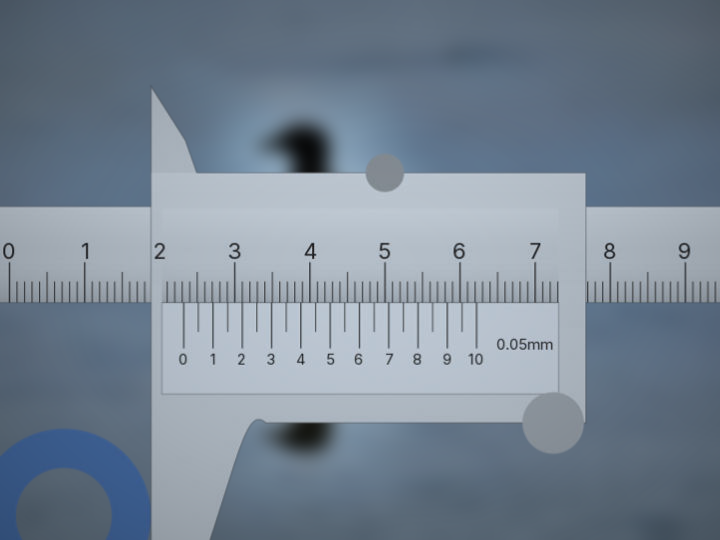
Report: 23.2mm
